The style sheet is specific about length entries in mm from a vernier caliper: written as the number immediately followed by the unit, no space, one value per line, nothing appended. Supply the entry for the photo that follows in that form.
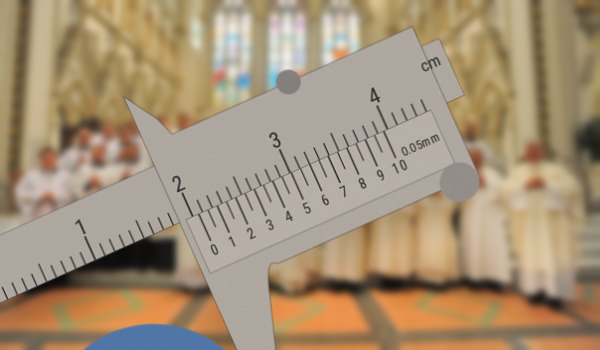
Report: 20.6mm
